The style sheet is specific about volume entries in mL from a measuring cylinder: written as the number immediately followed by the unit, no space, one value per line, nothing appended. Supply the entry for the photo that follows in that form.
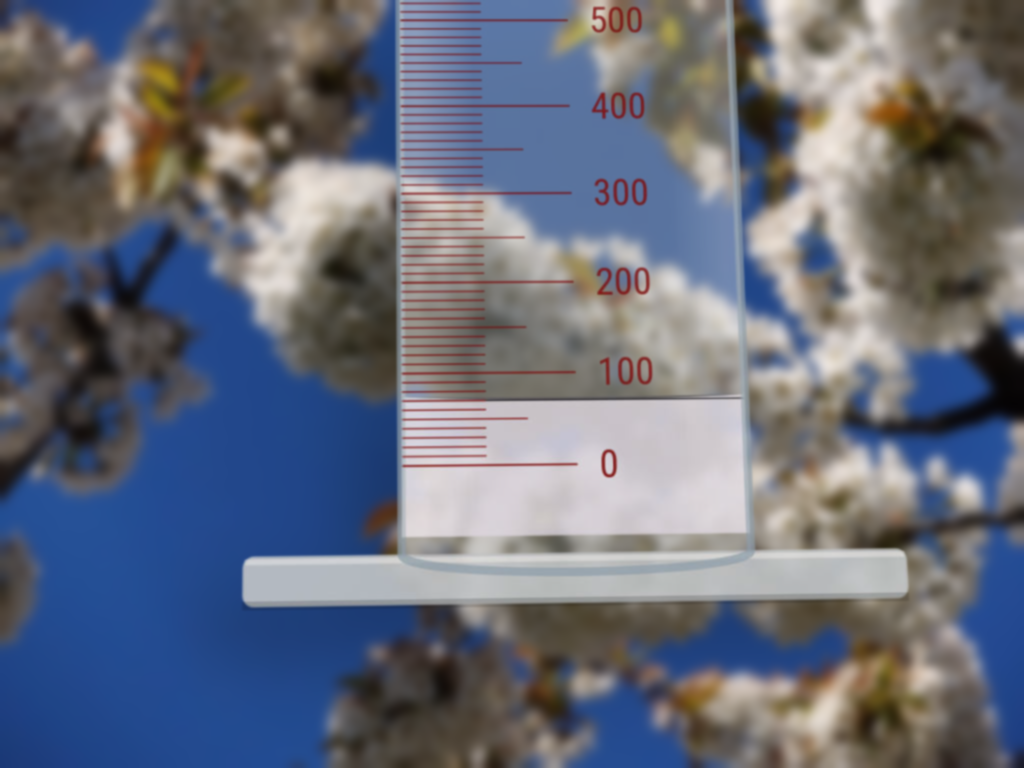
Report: 70mL
